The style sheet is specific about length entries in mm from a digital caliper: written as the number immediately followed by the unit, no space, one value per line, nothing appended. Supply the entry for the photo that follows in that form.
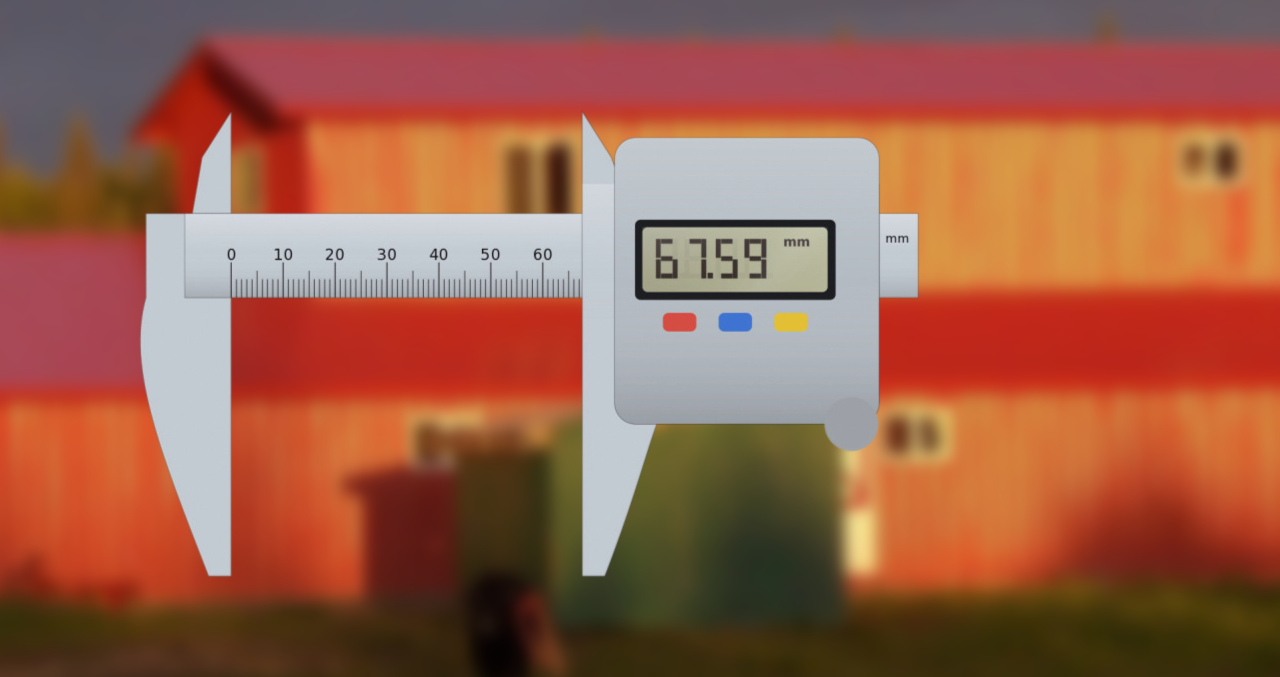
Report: 67.59mm
